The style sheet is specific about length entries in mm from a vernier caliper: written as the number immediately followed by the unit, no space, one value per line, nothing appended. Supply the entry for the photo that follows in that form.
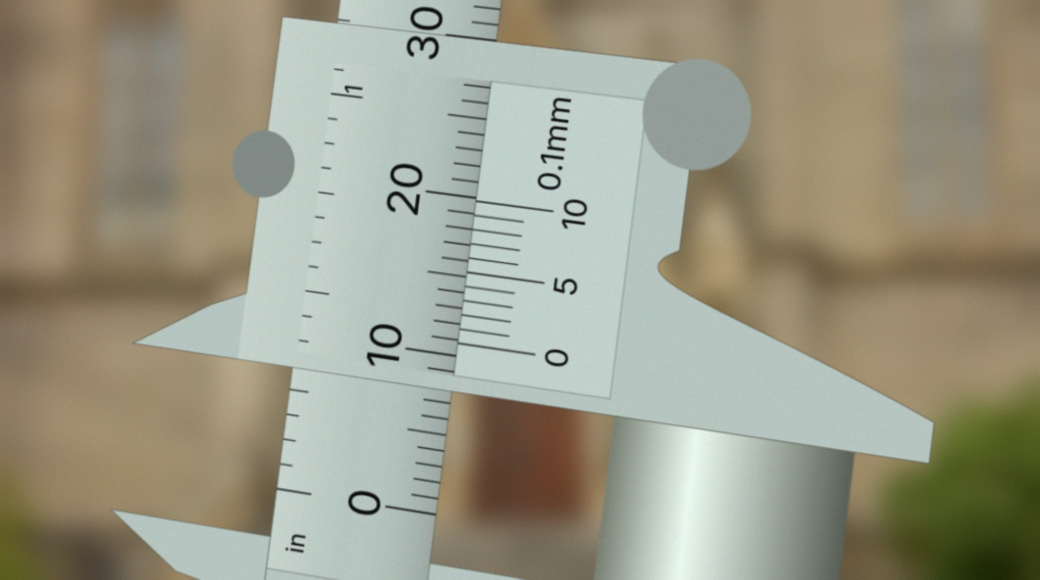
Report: 10.8mm
